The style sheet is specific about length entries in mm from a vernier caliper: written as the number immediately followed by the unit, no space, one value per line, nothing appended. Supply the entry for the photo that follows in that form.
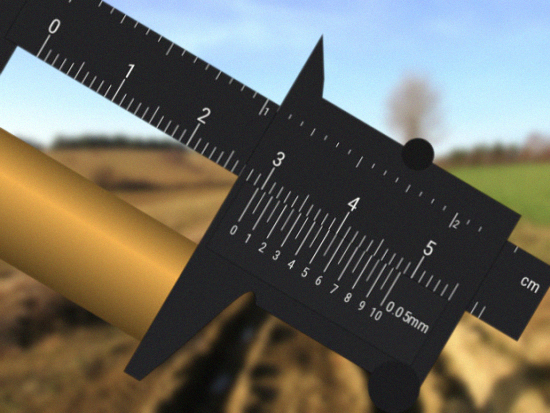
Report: 29.6mm
